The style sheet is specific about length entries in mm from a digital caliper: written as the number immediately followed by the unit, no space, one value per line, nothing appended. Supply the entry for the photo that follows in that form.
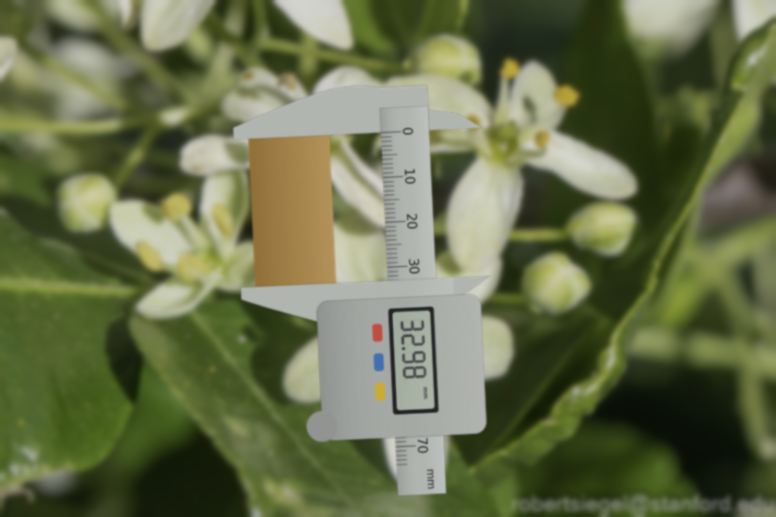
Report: 32.98mm
